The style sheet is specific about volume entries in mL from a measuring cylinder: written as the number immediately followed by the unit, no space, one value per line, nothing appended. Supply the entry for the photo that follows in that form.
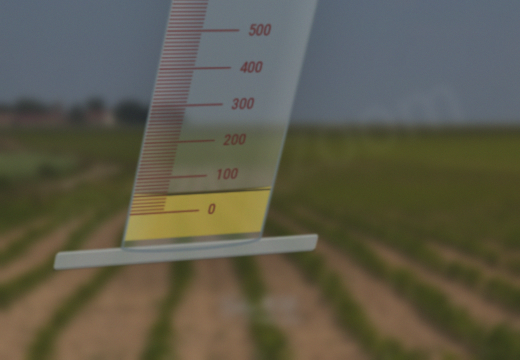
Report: 50mL
